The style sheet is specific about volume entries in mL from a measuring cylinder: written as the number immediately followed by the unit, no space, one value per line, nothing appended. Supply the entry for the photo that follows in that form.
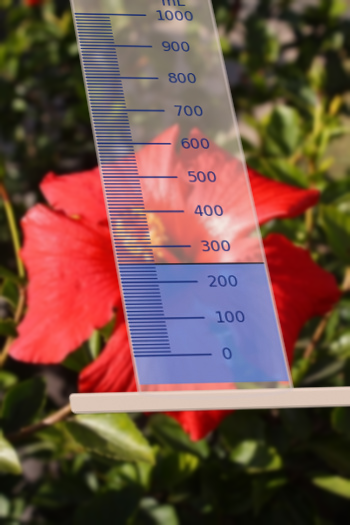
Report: 250mL
